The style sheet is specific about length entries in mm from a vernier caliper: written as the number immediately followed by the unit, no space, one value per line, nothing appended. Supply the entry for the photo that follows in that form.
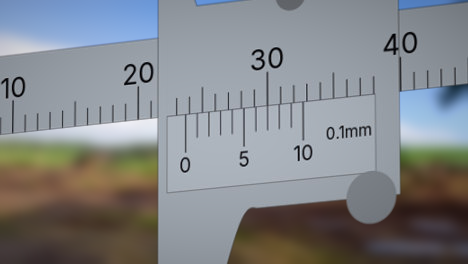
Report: 23.7mm
